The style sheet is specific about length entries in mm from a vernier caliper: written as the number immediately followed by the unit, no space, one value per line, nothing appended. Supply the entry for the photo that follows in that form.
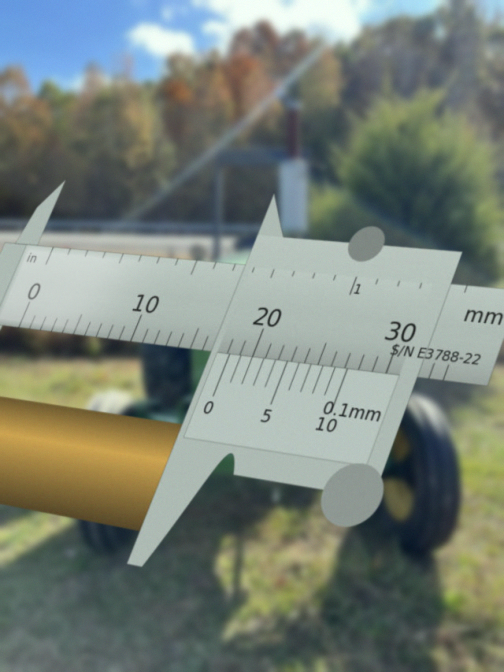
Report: 18.2mm
